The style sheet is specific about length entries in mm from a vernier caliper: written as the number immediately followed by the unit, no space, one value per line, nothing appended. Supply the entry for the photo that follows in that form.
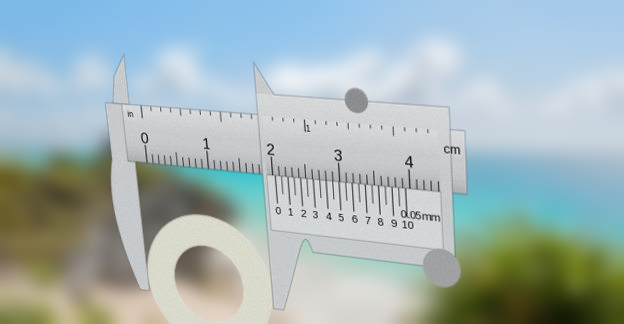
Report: 20.4mm
